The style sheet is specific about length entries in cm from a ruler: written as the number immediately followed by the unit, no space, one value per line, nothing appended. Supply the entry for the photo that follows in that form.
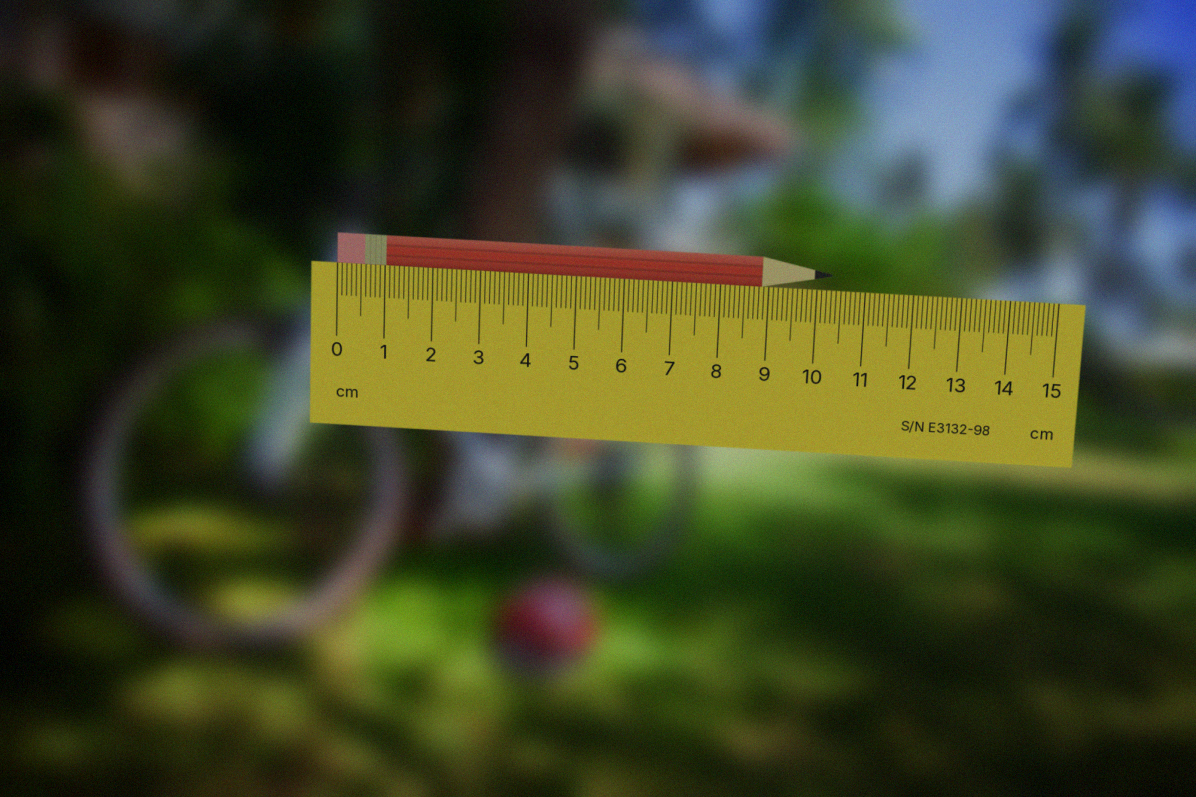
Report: 10.3cm
